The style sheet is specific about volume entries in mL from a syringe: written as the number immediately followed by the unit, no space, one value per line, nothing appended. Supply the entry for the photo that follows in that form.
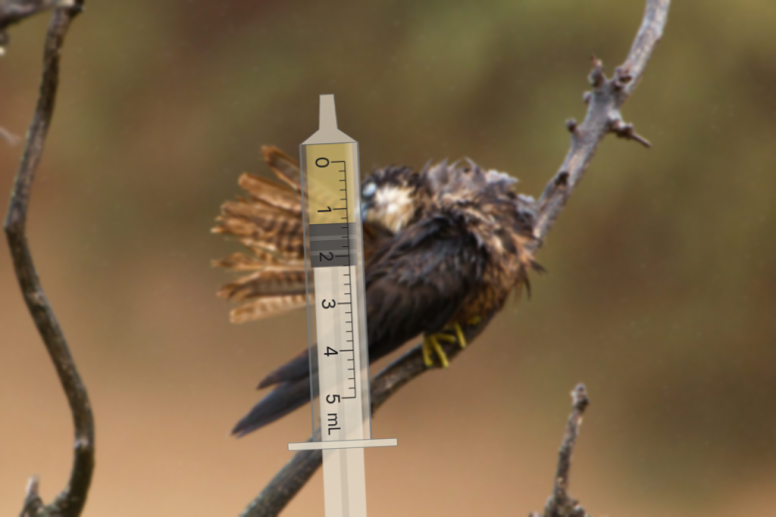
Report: 1.3mL
